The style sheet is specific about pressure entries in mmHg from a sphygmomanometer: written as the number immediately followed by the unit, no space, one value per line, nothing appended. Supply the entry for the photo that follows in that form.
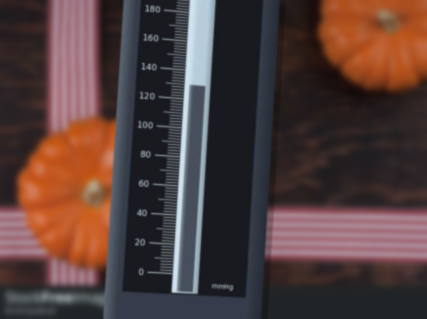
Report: 130mmHg
